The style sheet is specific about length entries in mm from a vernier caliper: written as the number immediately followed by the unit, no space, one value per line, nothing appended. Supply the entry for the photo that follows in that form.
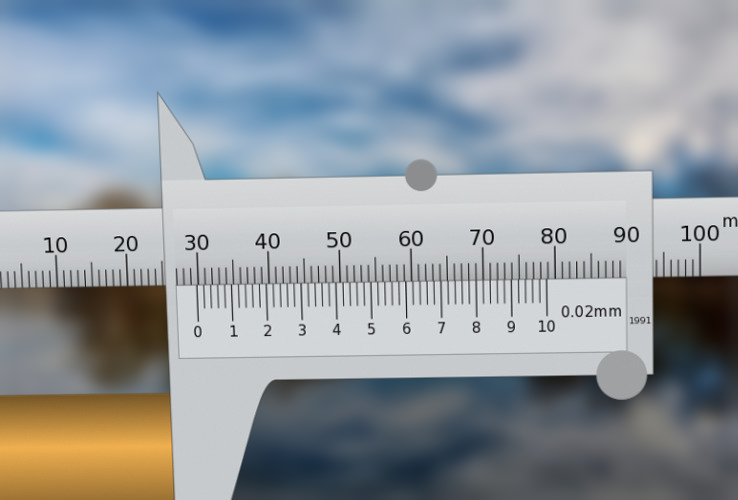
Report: 29.8mm
